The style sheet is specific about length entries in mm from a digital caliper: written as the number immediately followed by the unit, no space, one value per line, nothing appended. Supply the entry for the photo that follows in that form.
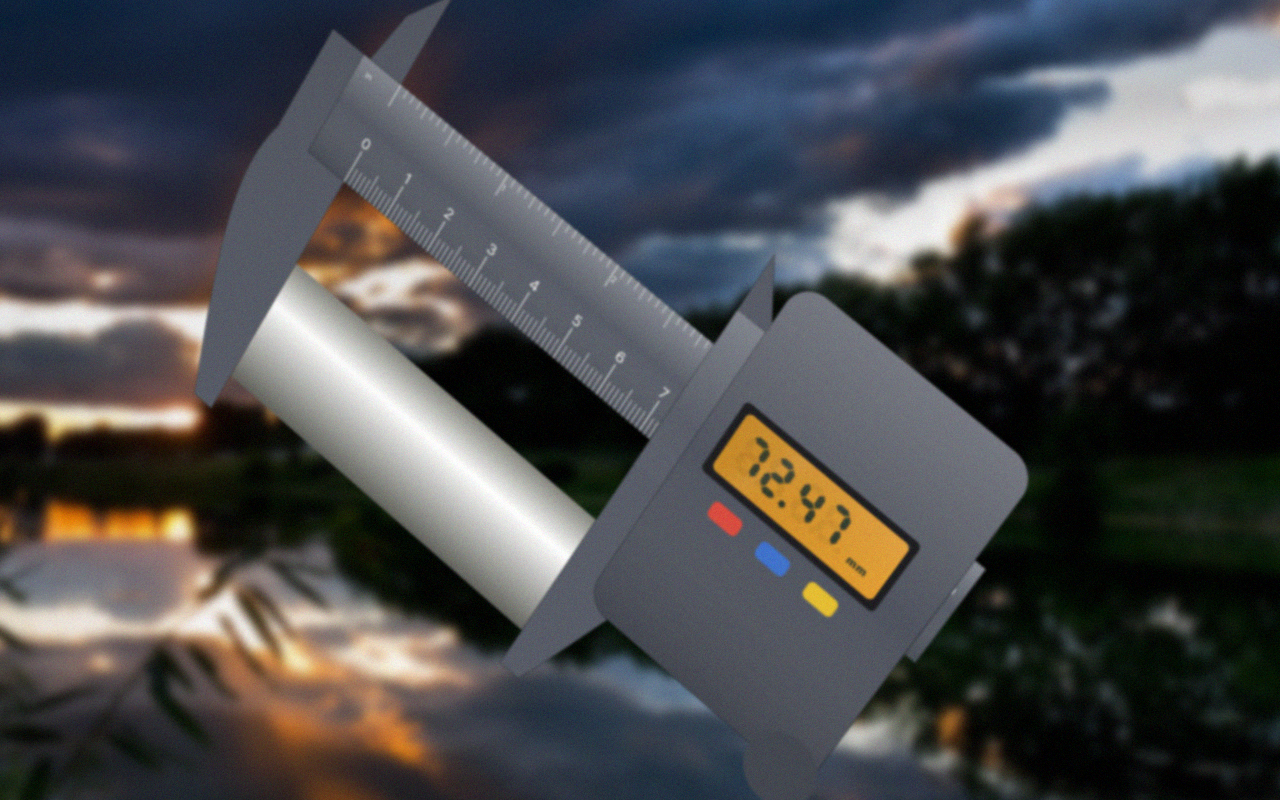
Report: 72.47mm
